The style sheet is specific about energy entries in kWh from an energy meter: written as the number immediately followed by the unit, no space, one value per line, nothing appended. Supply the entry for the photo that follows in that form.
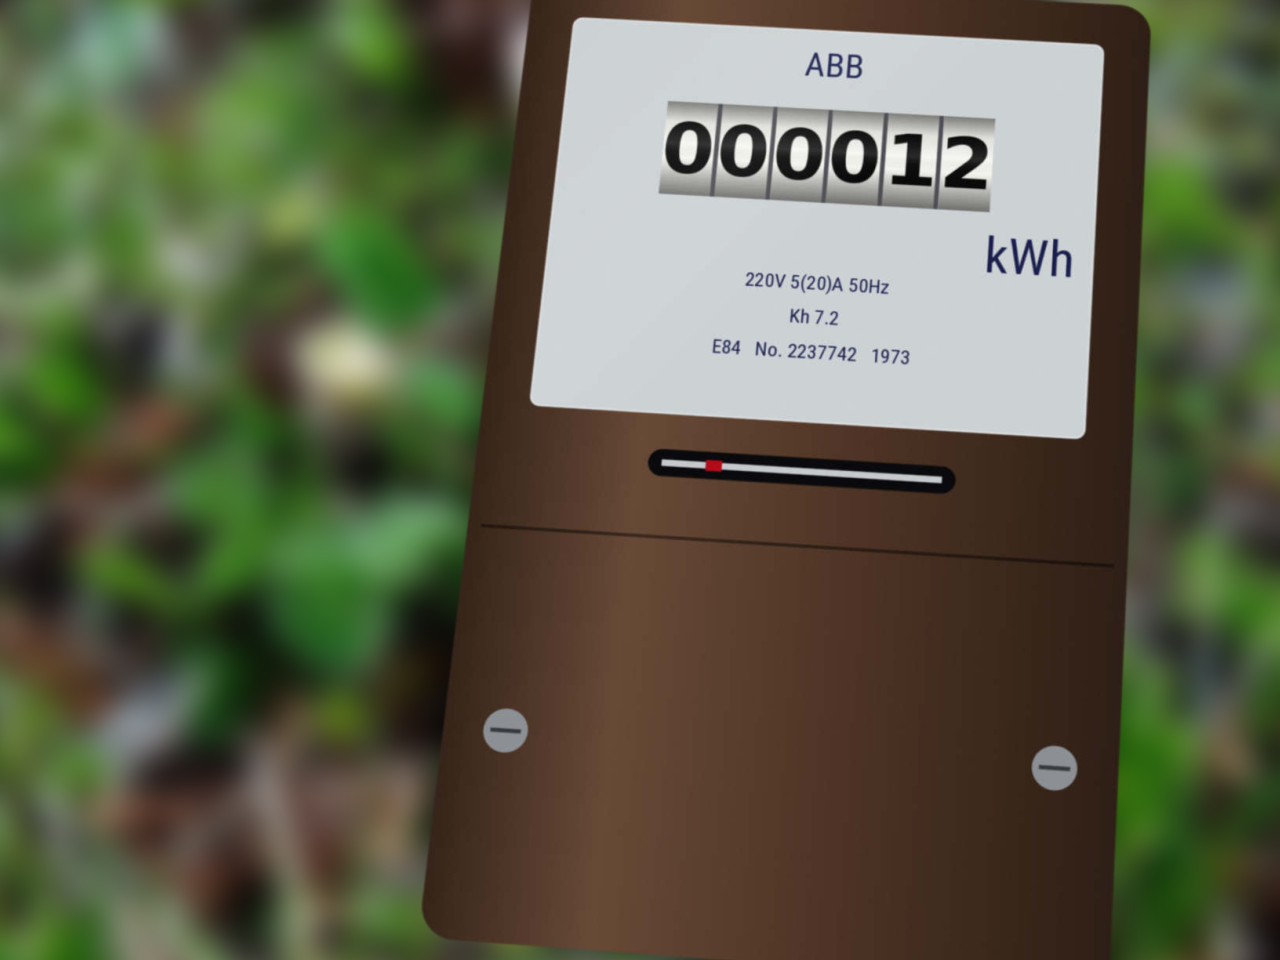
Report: 12kWh
